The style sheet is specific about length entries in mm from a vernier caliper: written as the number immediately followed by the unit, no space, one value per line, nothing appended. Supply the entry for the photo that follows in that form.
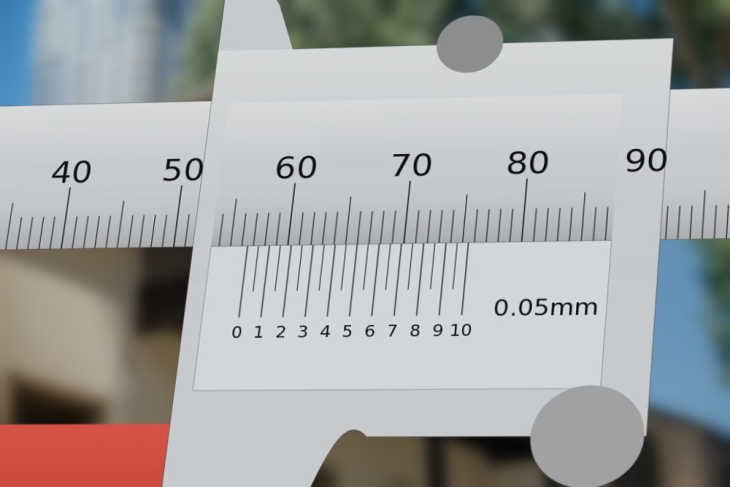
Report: 56.5mm
